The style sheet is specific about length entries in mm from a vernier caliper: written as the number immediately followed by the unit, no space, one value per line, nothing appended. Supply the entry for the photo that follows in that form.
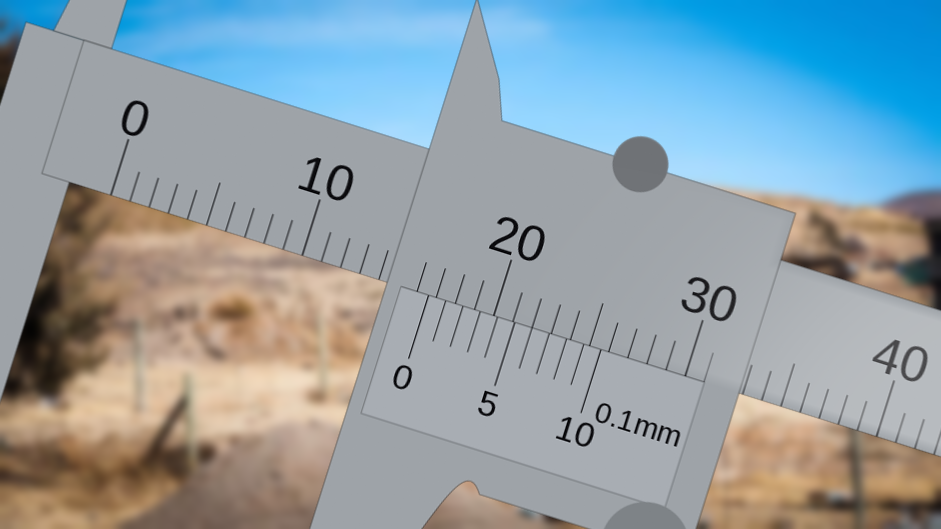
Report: 16.6mm
